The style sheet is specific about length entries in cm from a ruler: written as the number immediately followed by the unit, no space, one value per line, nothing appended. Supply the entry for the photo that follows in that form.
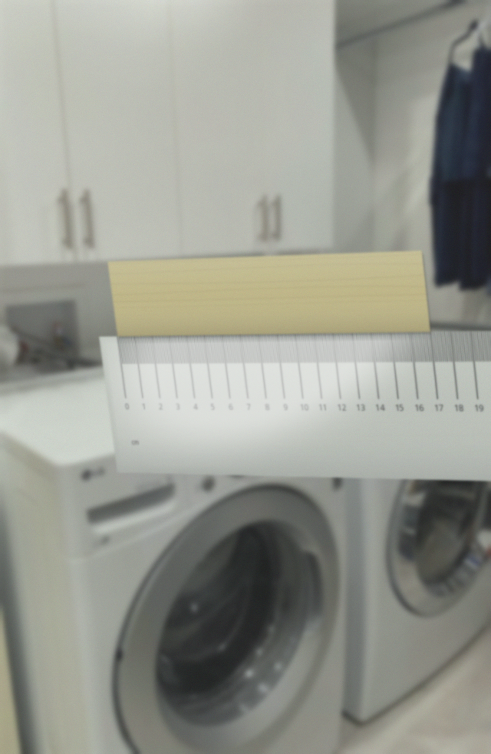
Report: 17cm
